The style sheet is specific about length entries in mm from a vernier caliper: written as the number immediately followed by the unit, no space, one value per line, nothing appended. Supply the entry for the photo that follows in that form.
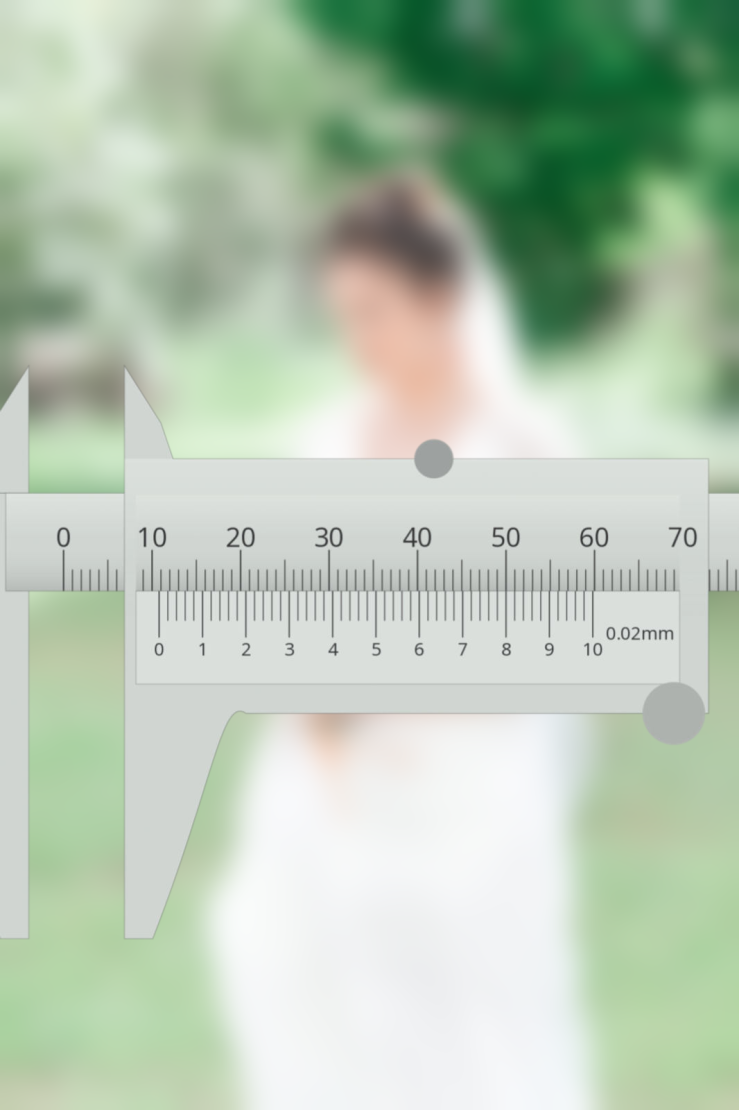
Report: 10.8mm
